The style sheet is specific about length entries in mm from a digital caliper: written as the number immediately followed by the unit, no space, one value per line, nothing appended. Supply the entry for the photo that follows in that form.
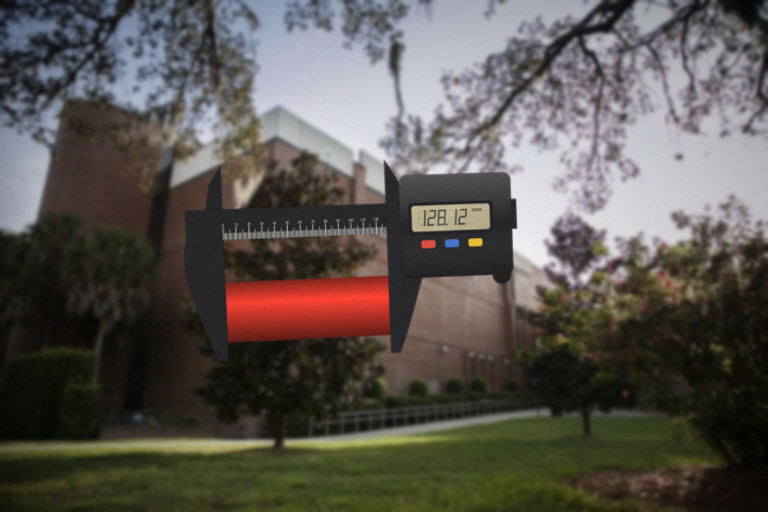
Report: 128.12mm
